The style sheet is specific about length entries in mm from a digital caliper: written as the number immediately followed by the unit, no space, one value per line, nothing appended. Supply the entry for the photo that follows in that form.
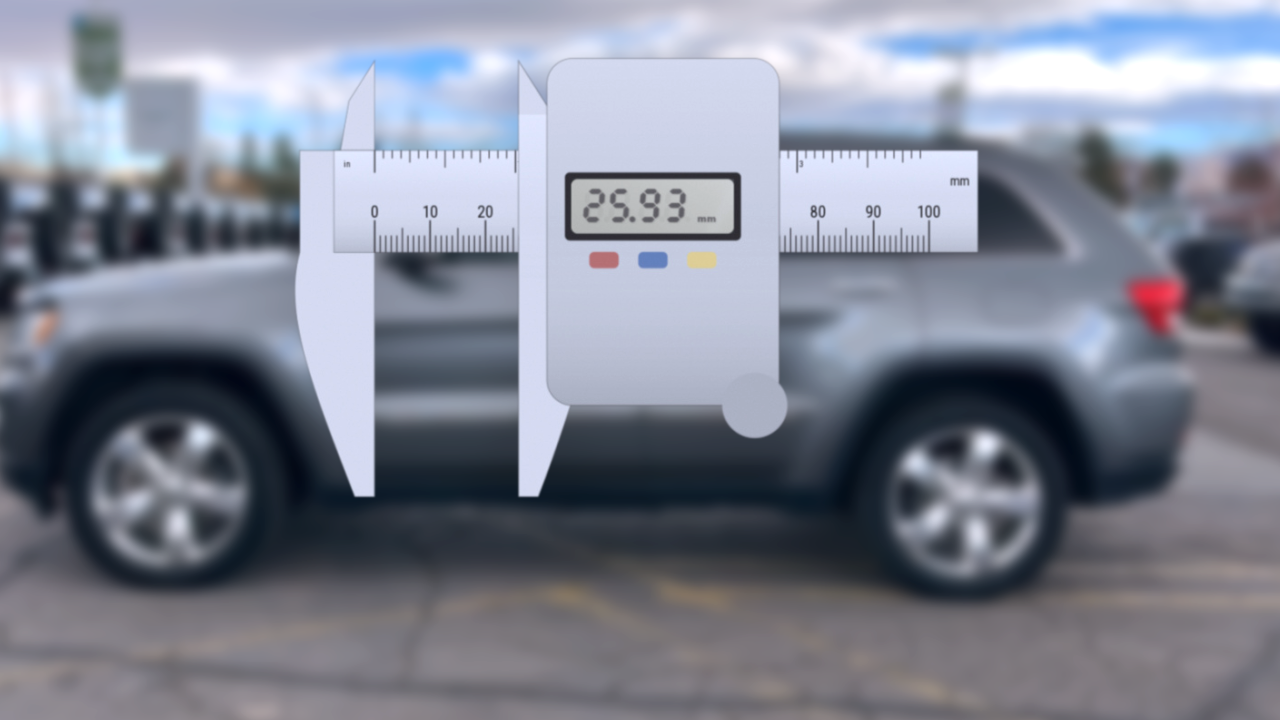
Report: 25.93mm
